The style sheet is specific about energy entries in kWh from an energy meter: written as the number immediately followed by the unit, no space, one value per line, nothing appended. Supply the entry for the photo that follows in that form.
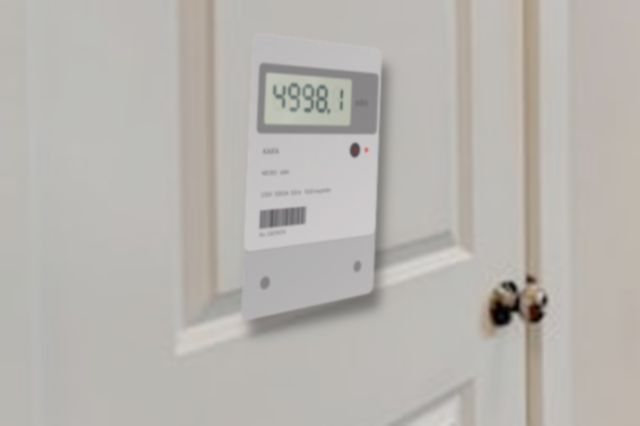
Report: 4998.1kWh
